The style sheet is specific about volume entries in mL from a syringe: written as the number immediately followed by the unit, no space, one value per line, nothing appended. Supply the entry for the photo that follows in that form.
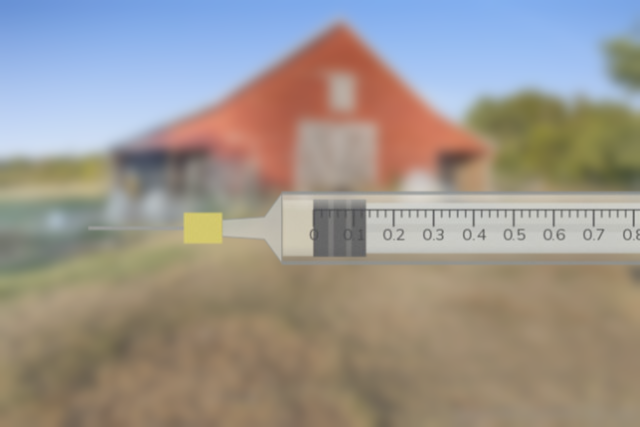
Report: 0mL
